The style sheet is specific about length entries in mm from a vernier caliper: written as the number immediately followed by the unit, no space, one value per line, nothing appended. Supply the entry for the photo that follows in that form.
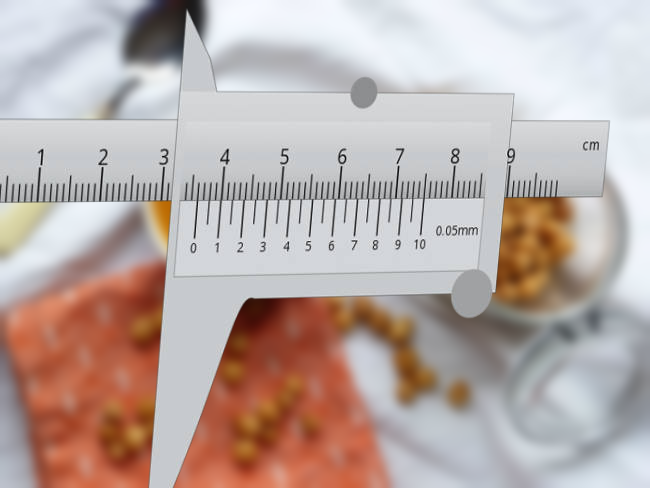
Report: 36.0mm
